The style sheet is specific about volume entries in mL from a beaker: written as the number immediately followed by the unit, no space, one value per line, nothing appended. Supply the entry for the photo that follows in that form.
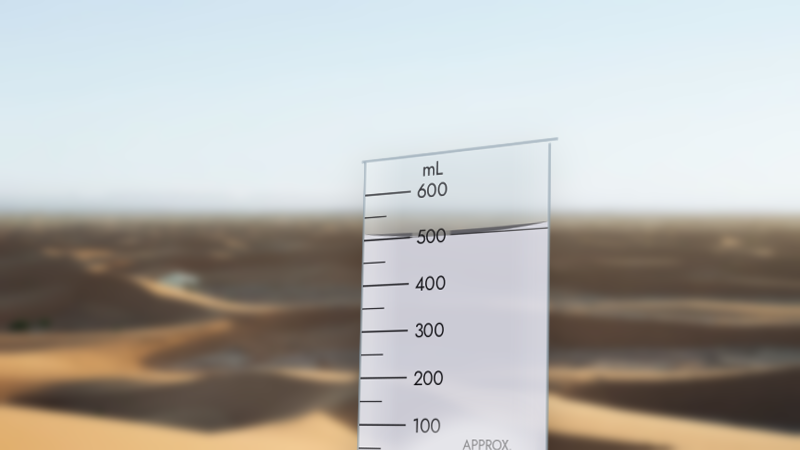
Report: 500mL
